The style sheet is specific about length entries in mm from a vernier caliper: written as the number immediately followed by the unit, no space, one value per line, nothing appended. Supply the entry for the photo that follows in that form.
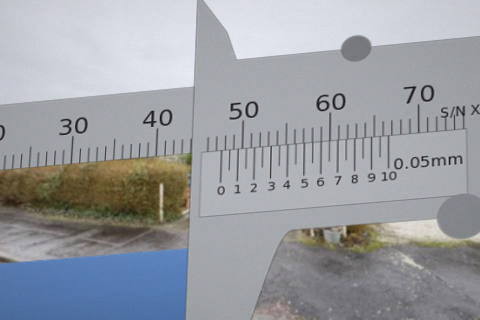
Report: 47.6mm
